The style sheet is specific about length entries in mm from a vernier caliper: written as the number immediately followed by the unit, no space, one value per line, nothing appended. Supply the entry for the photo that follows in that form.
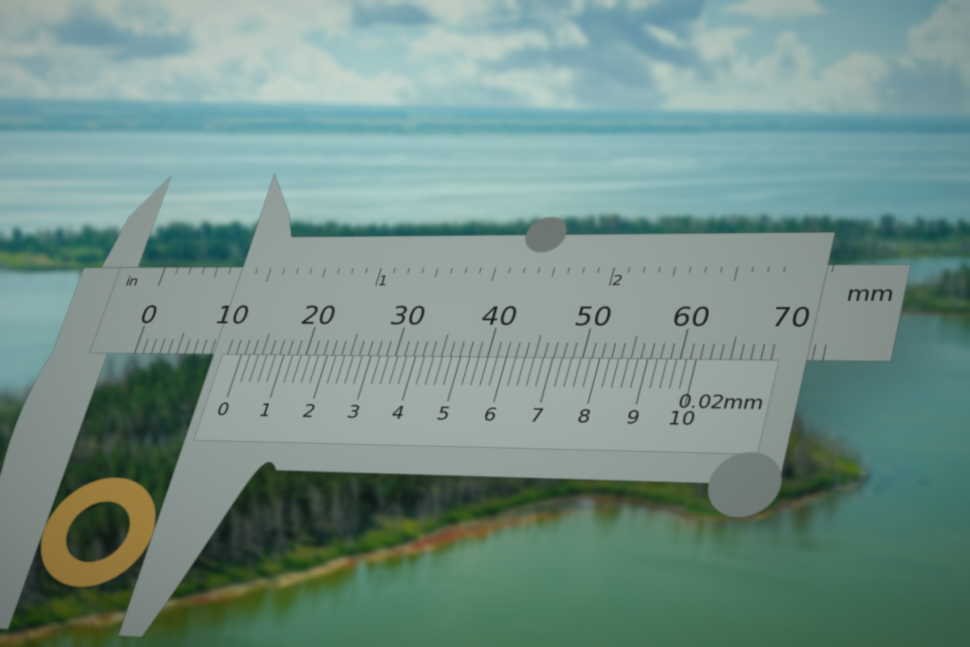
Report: 12.6mm
